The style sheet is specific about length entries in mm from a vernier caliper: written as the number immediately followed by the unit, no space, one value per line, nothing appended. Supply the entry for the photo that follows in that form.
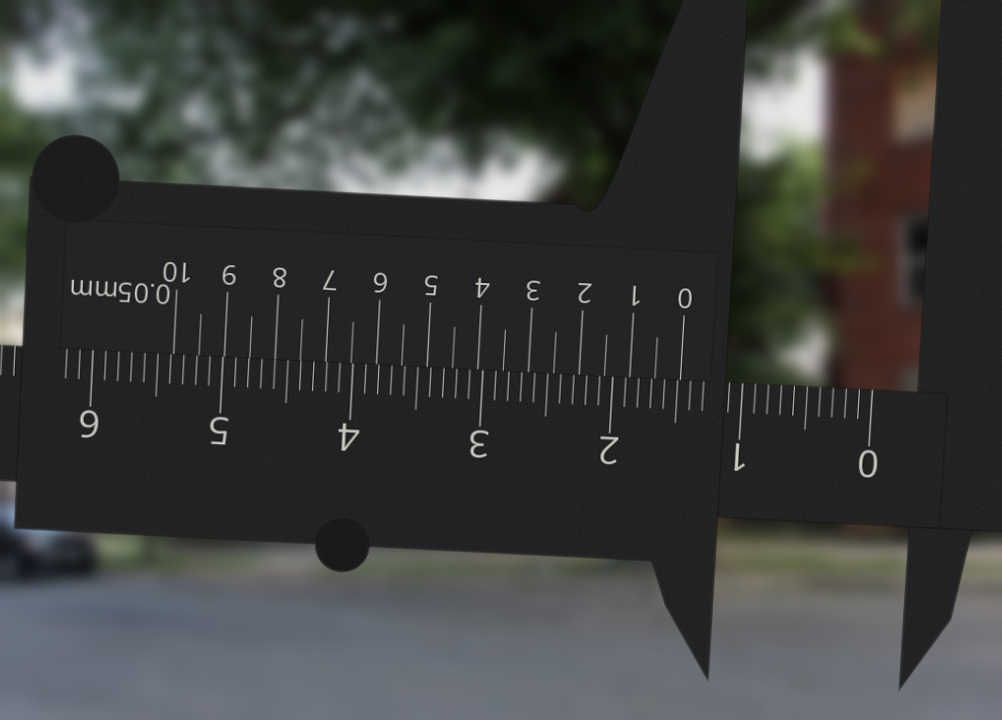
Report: 14.8mm
